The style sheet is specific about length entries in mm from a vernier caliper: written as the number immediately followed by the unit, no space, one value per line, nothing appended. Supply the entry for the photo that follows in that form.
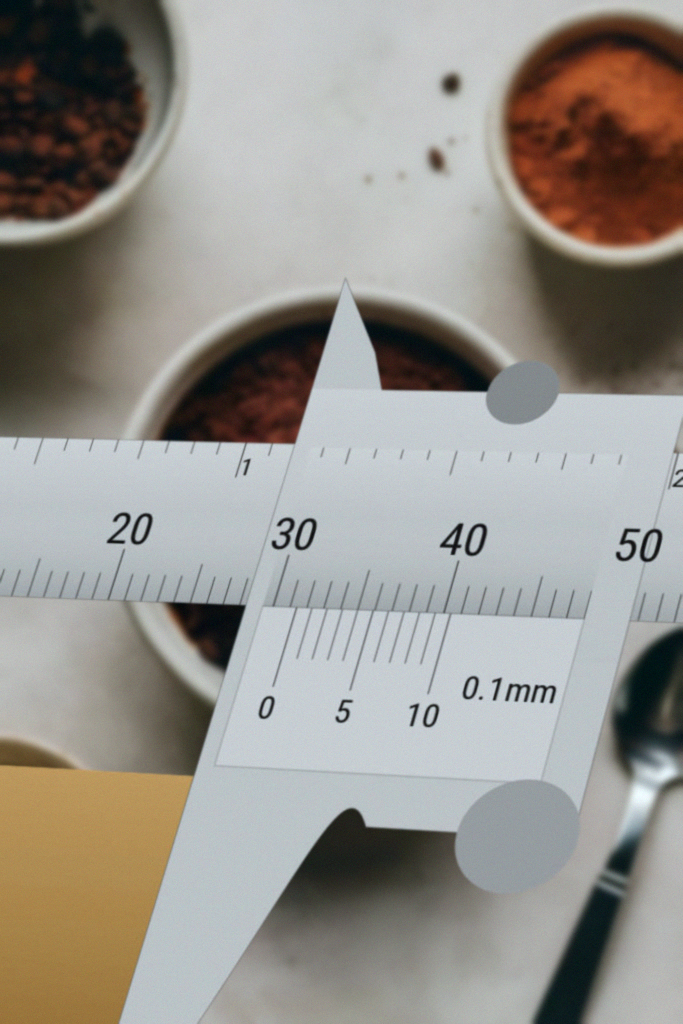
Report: 31.4mm
